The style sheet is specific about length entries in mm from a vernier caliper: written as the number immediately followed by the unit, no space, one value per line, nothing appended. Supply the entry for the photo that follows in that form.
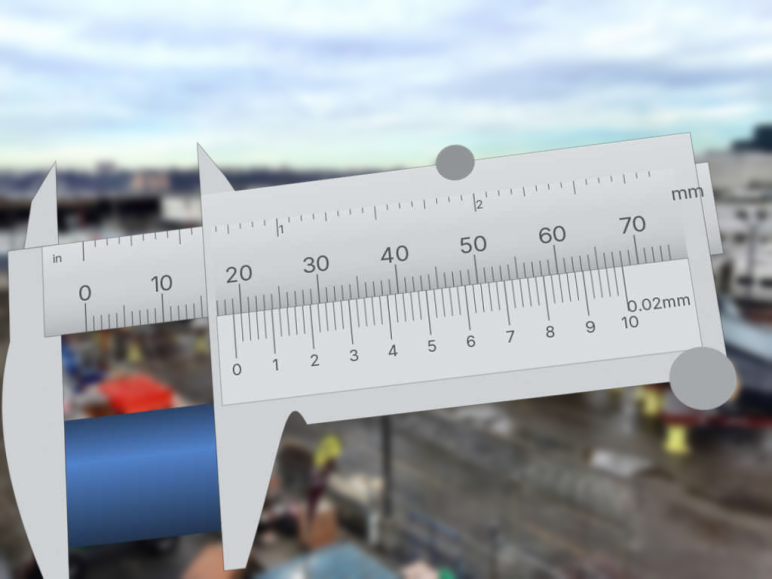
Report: 19.0mm
